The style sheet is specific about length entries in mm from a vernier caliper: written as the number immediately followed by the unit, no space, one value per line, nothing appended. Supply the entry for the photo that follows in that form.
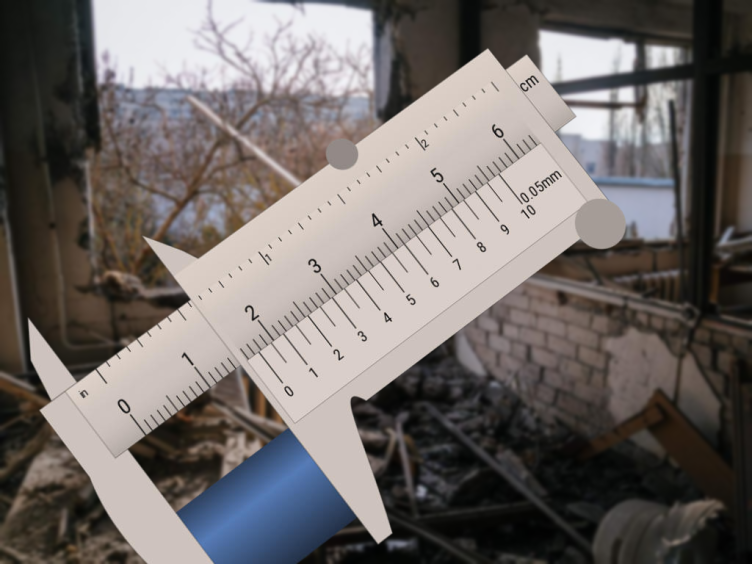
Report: 17.6mm
